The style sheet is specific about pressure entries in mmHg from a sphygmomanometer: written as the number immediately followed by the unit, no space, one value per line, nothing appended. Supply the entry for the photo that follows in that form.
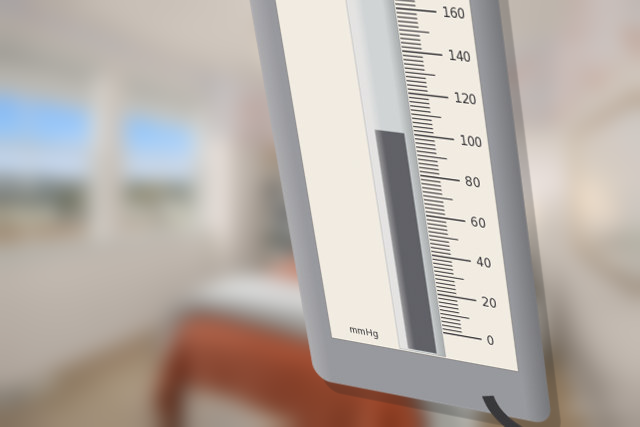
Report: 100mmHg
